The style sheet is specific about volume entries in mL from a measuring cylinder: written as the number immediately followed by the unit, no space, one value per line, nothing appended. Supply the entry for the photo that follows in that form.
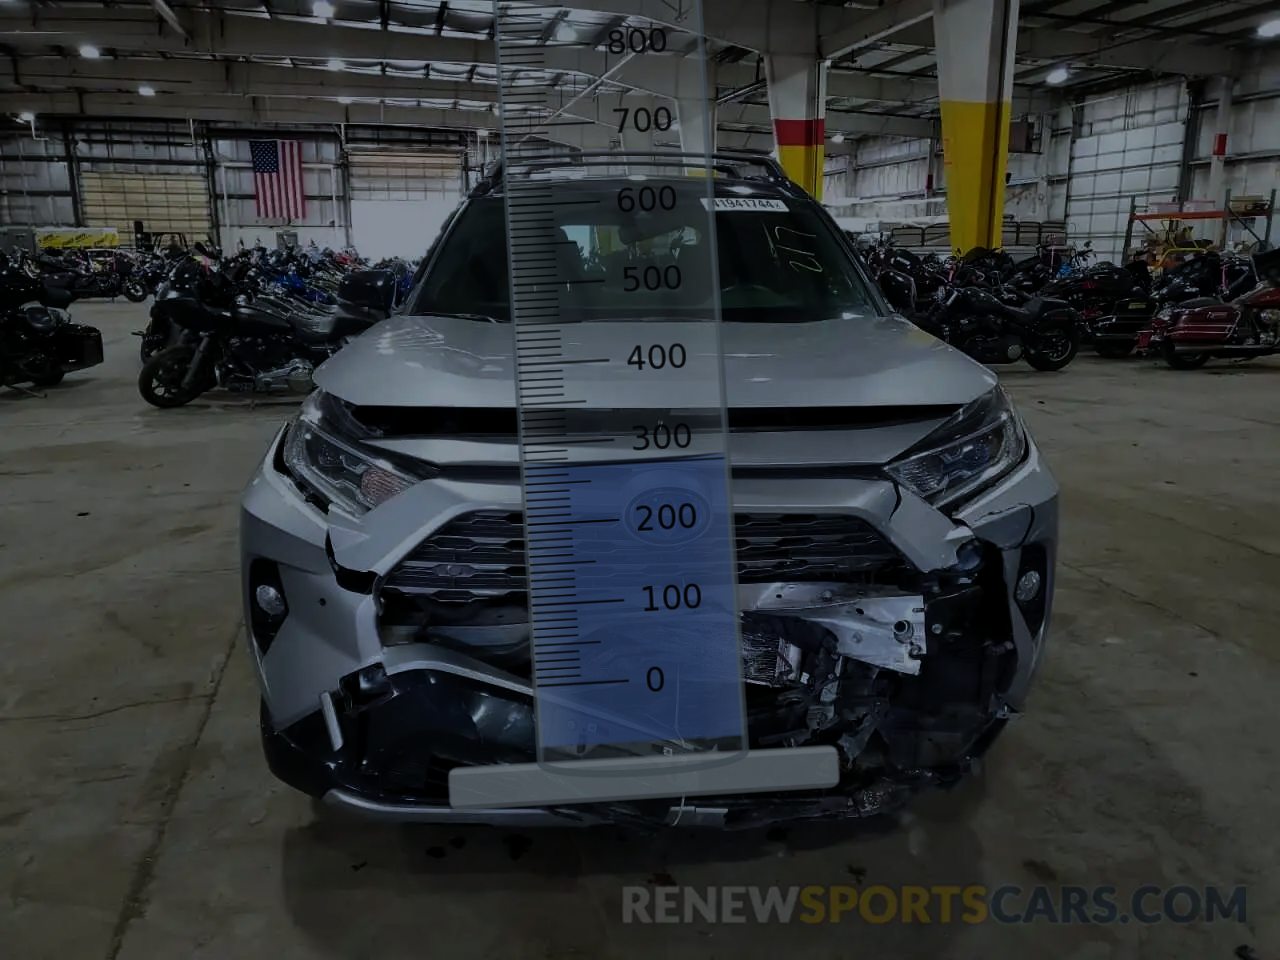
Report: 270mL
